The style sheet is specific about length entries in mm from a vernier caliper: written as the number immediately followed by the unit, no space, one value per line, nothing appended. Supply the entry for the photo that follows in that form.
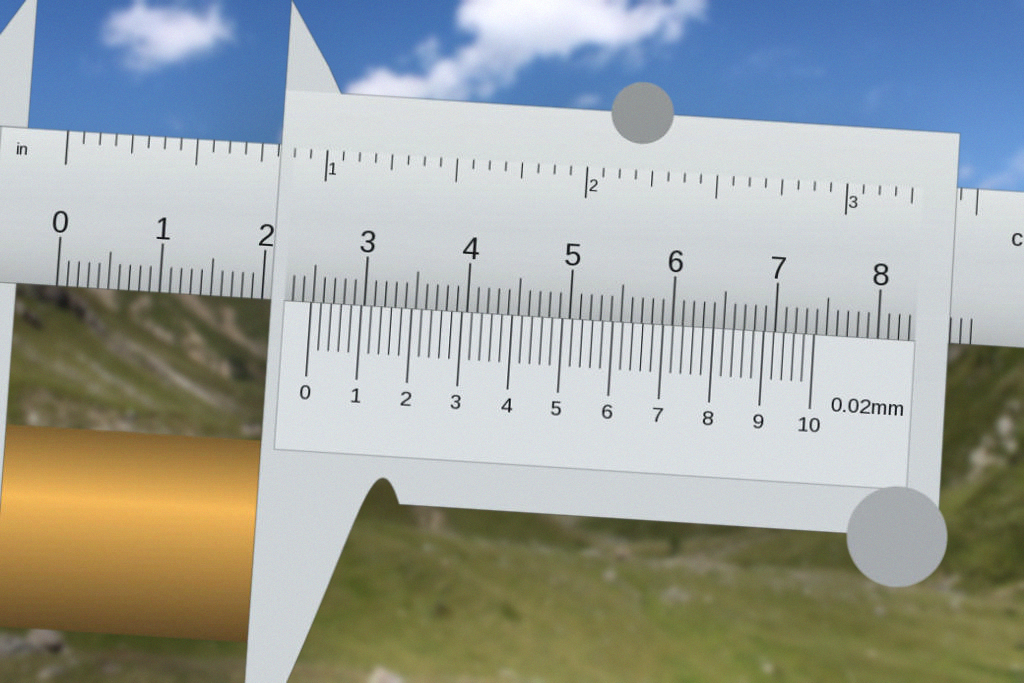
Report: 24.8mm
